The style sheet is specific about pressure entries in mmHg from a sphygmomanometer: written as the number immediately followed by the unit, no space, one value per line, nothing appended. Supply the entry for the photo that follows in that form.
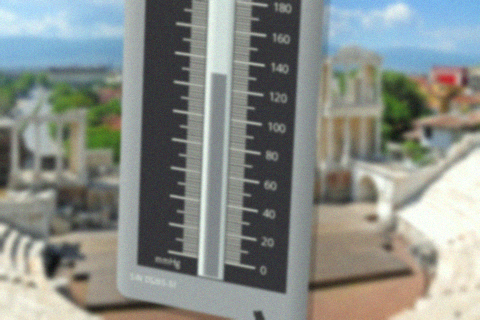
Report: 130mmHg
